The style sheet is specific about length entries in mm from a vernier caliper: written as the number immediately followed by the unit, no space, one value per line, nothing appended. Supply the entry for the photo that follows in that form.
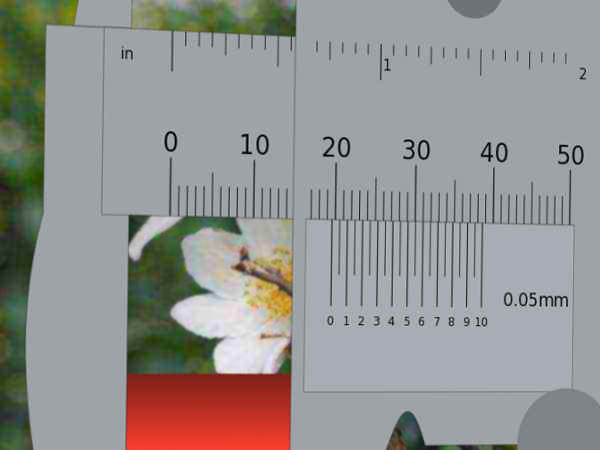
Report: 19.6mm
